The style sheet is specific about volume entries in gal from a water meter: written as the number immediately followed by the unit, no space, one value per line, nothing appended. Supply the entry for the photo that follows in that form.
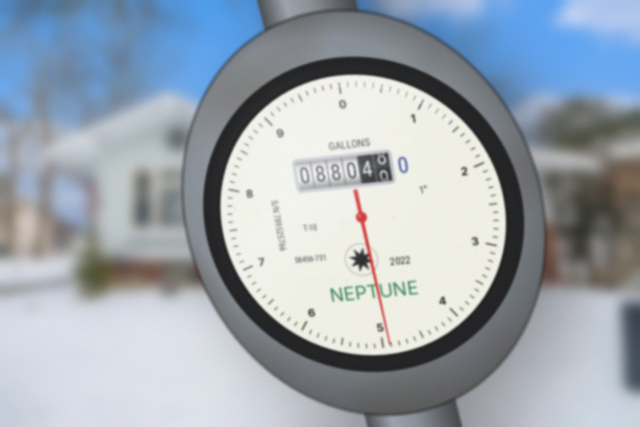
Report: 880484.9gal
